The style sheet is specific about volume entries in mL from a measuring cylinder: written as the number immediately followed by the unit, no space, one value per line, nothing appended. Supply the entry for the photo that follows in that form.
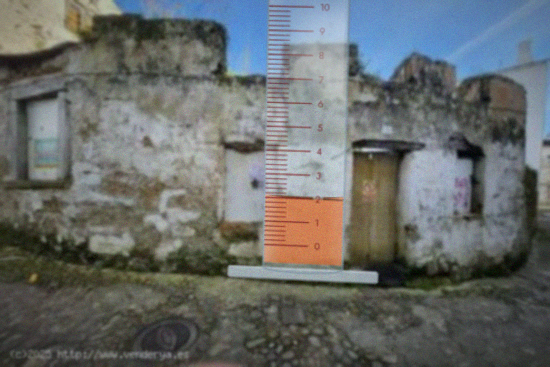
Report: 2mL
